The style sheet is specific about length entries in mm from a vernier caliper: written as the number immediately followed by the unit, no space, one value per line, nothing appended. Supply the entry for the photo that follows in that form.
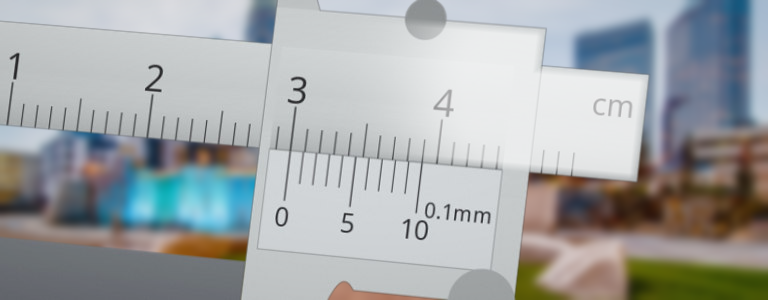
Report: 30.0mm
